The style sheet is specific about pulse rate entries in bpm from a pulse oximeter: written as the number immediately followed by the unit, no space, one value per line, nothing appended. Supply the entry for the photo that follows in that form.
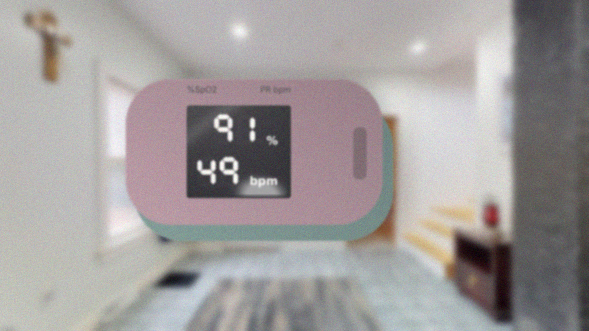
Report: 49bpm
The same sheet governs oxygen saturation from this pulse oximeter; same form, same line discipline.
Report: 91%
